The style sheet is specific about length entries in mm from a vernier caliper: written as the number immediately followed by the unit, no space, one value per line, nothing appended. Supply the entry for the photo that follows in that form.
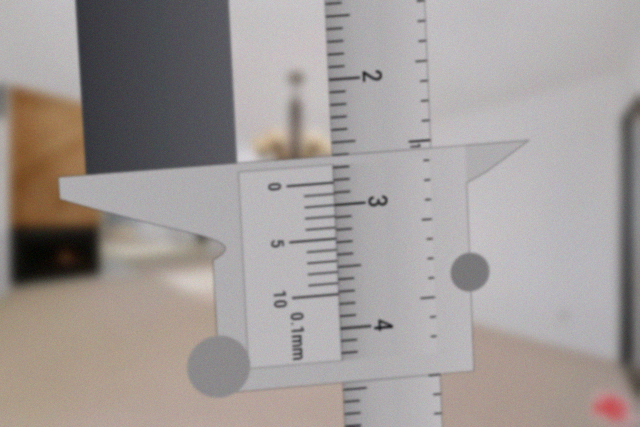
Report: 28.2mm
